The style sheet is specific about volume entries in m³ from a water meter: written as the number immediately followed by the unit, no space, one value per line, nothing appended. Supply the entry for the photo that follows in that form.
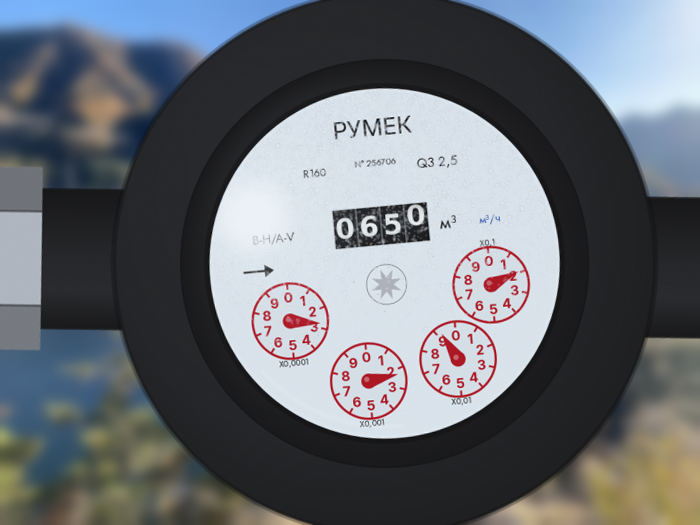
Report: 650.1922m³
